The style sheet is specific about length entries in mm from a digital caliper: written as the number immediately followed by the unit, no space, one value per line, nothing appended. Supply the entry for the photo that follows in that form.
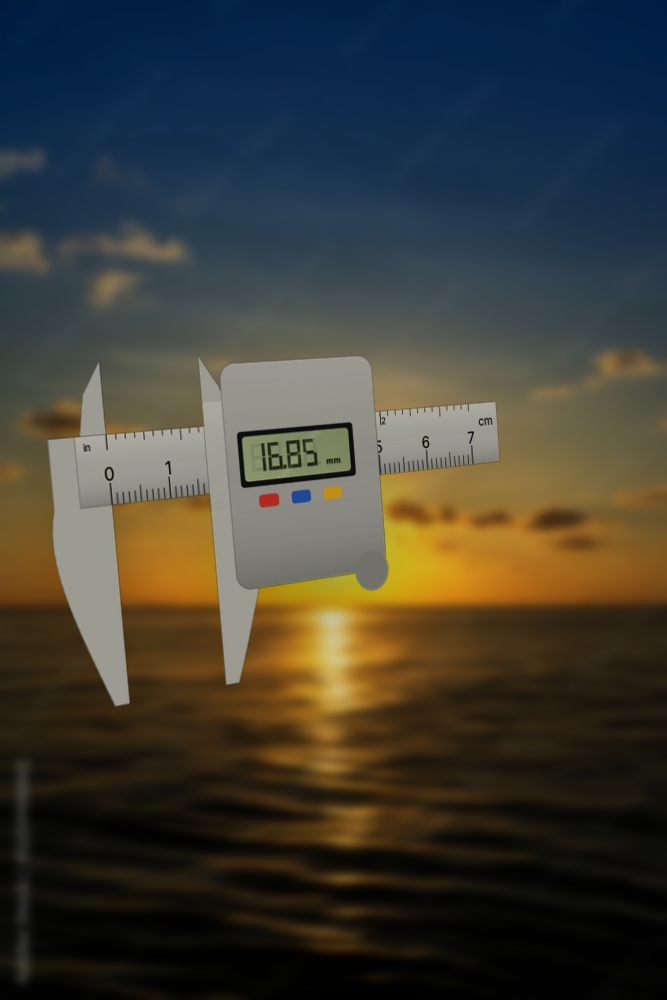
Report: 16.85mm
